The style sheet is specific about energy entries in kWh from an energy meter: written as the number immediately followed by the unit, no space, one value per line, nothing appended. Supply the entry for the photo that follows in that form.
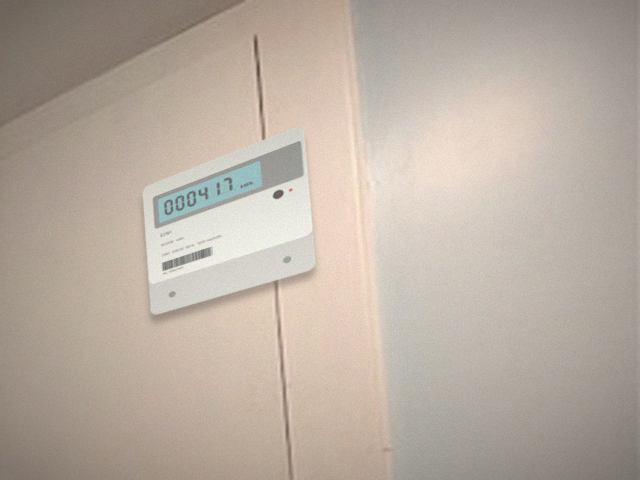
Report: 417kWh
